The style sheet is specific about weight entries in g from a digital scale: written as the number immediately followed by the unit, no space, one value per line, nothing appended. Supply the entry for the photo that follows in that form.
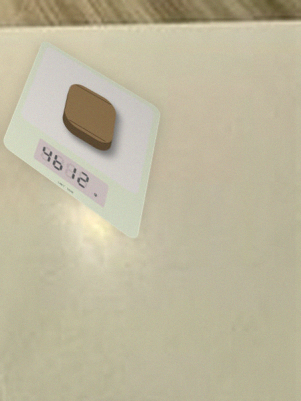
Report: 4612g
